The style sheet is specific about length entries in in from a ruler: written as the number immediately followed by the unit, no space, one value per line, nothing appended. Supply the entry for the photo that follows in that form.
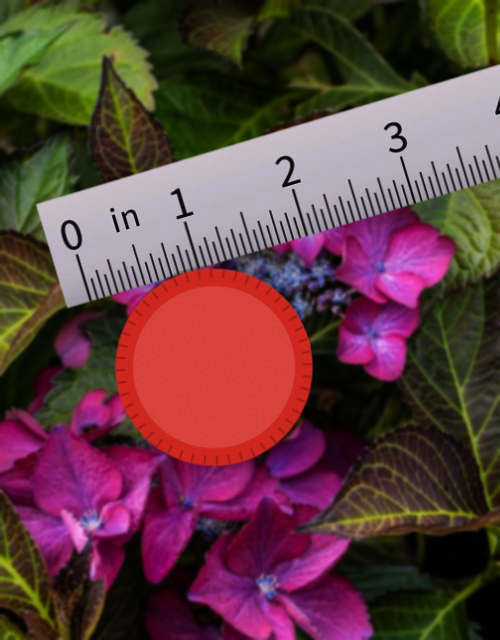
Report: 1.75in
